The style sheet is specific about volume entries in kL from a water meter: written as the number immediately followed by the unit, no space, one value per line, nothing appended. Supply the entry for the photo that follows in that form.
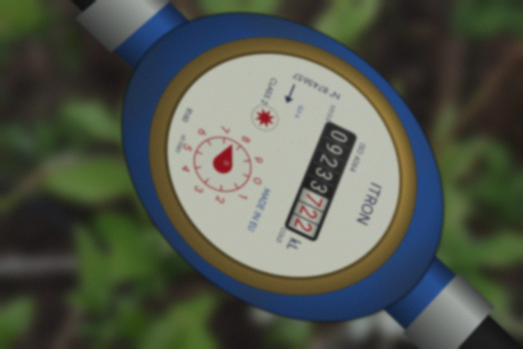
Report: 9233.7227kL
